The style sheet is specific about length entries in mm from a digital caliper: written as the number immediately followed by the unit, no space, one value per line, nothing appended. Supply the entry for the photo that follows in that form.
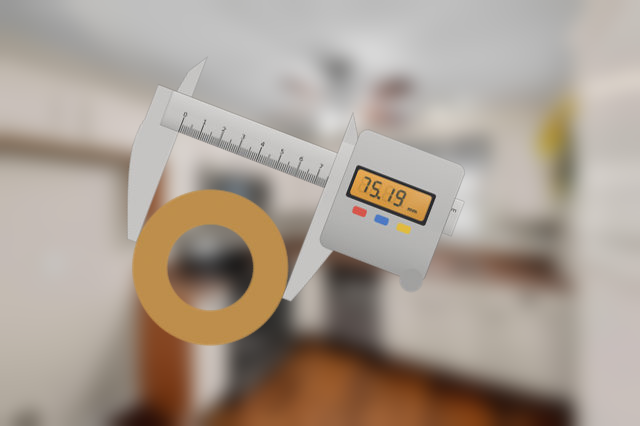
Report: 75.19mm
